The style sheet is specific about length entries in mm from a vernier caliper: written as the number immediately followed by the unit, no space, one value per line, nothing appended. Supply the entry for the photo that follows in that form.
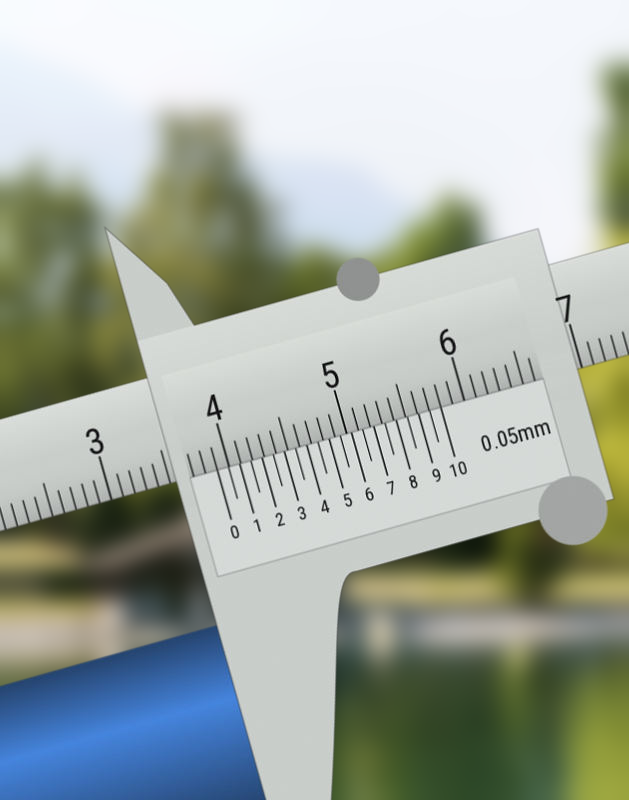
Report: 39.0mm
